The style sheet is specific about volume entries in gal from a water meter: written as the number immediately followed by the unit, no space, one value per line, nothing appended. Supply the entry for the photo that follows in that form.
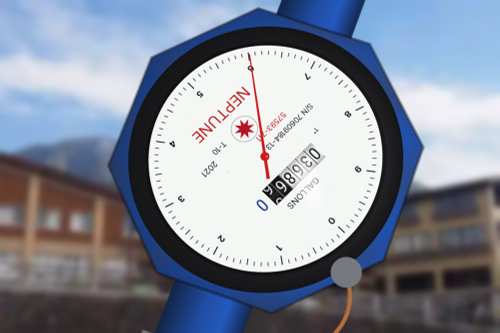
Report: 368656.0gal
